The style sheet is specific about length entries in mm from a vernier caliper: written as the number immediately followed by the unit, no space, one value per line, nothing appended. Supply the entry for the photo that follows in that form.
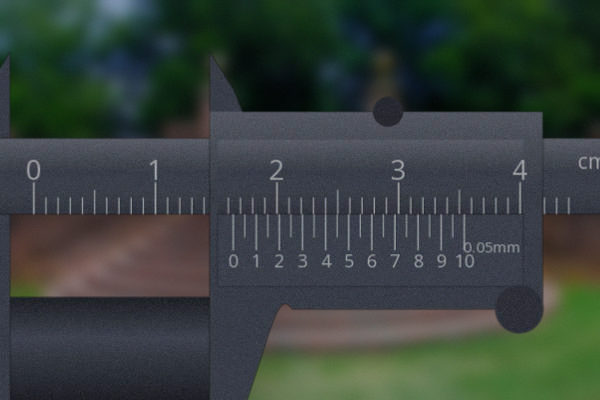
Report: 16.4mm
